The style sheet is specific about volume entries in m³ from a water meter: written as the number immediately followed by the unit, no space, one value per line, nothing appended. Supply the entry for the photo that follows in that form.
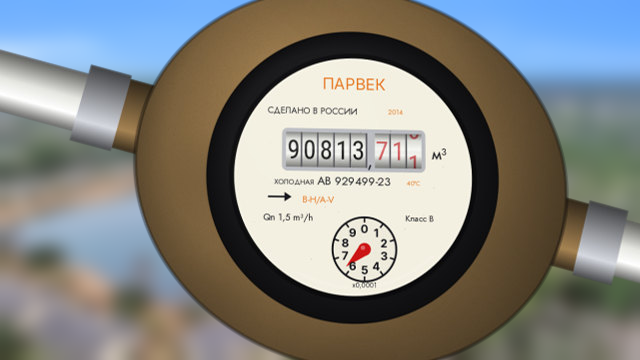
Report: 90813.7106m³
